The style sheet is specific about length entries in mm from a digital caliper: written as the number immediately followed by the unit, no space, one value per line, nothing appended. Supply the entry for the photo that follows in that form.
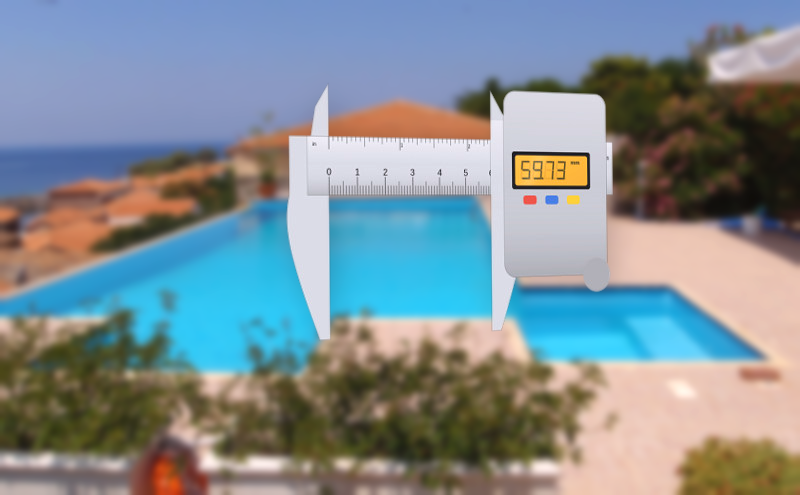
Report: 59.73mm
